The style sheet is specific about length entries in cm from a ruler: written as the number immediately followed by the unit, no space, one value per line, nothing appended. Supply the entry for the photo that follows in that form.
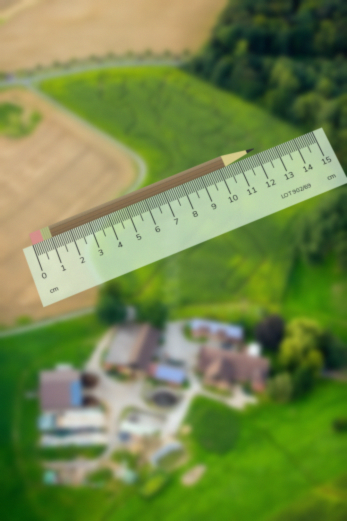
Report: 12cm
